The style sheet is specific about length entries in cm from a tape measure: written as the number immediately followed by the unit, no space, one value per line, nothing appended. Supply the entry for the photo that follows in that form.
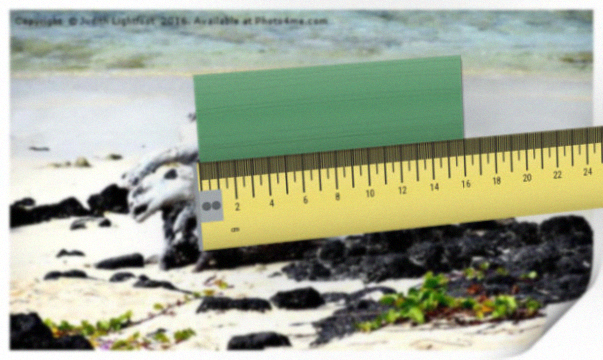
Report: 16cm
